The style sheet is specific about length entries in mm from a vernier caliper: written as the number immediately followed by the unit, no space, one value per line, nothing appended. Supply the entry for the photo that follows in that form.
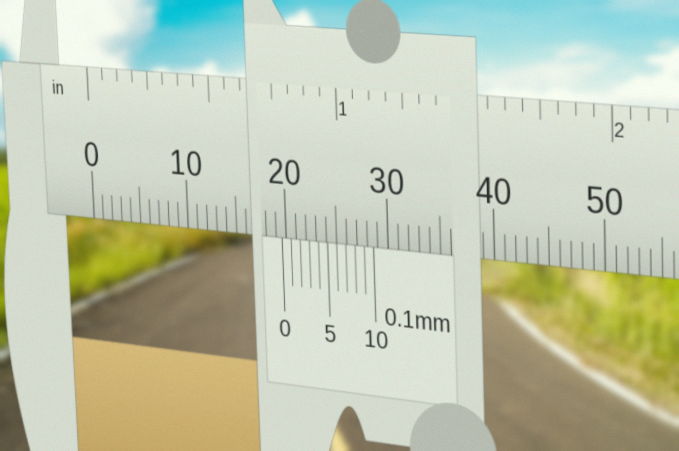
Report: 19.6mm
